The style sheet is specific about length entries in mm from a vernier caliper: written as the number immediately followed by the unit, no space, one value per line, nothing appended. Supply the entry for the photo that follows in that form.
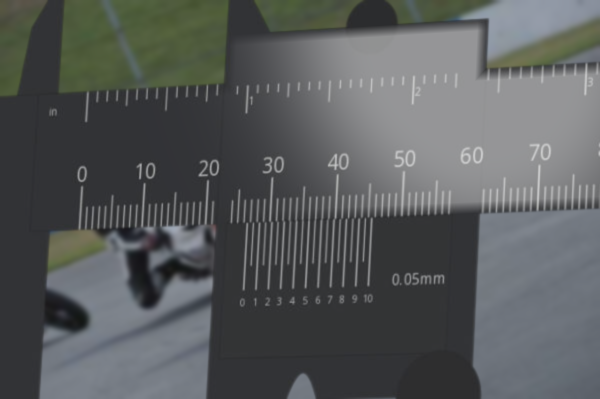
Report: 26.5mm
